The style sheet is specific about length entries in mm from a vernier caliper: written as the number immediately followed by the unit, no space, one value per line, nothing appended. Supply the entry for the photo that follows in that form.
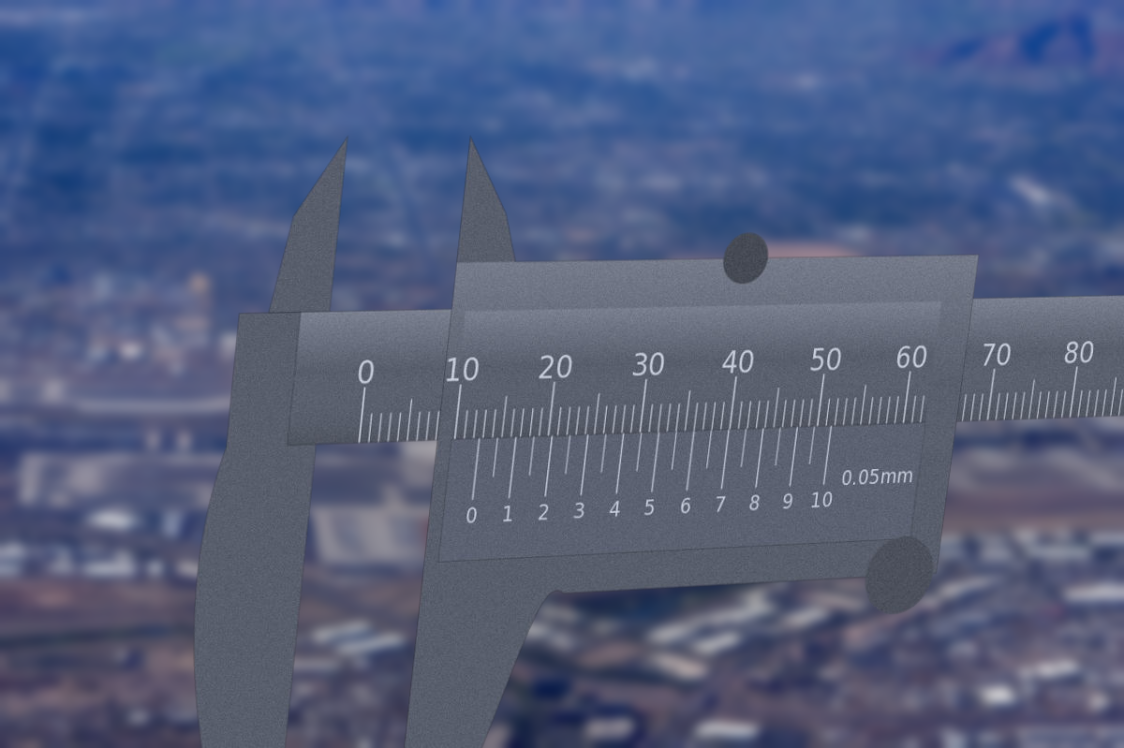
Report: 12.6mm
